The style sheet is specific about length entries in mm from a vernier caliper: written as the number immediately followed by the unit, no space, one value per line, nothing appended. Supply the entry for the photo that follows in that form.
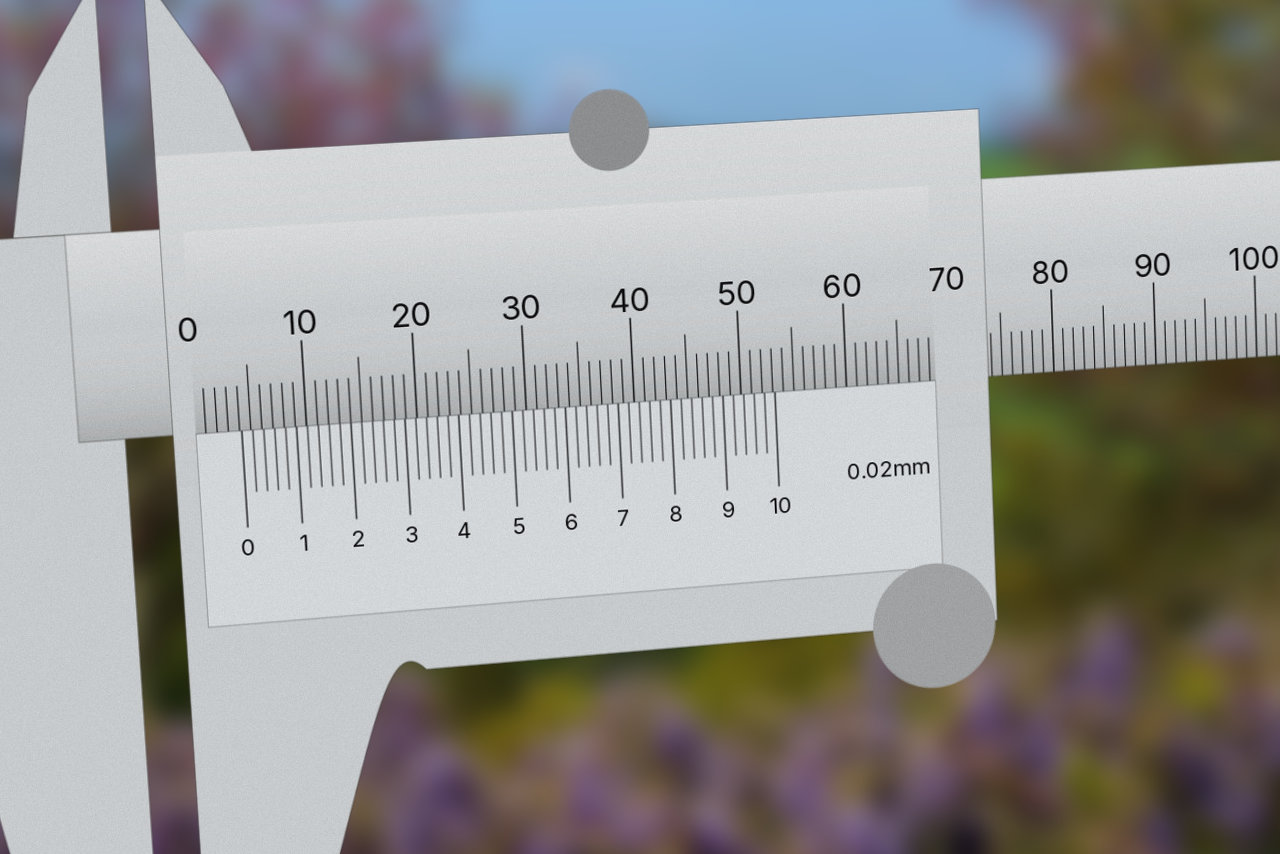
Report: 4.2mm
